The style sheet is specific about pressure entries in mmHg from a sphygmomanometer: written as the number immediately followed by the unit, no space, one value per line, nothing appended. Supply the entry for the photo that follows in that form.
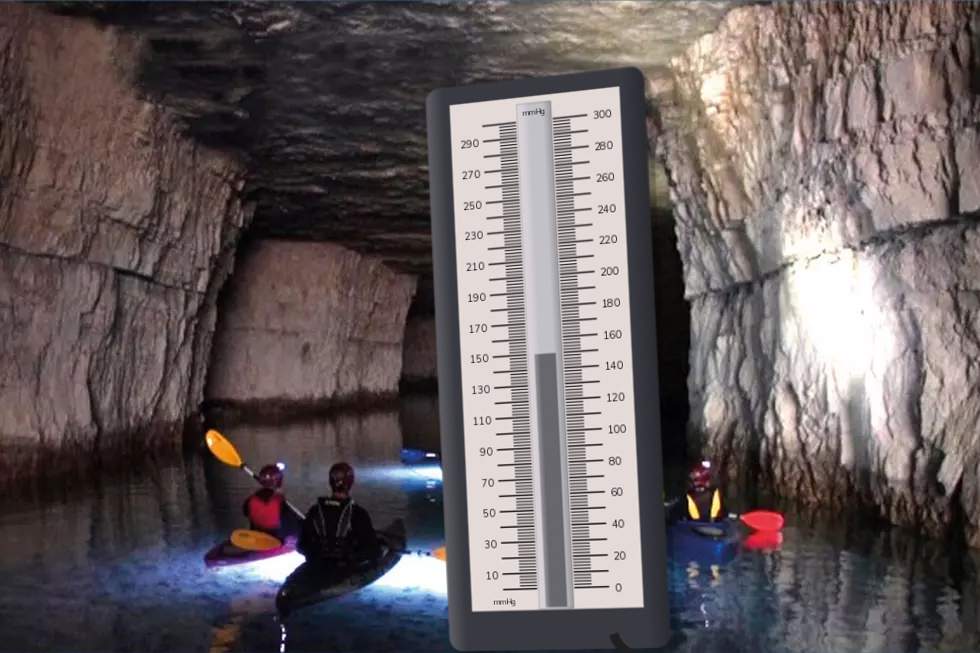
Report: 150mmHg
